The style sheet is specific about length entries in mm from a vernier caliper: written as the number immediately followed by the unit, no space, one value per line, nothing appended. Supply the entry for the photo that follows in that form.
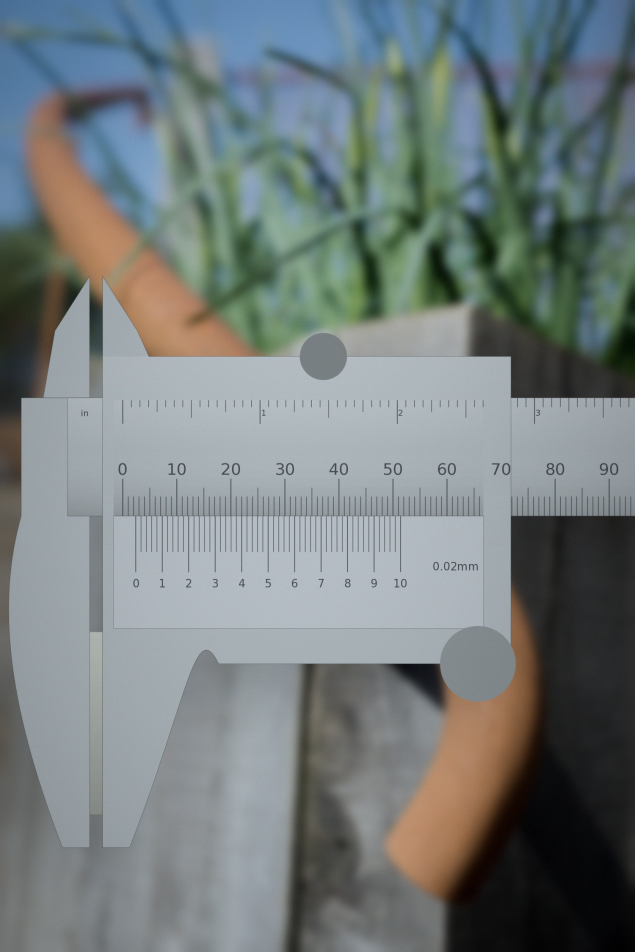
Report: 2.4mm
